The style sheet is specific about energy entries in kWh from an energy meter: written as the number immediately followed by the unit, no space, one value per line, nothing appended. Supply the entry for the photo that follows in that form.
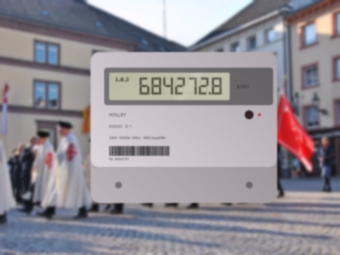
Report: 684272.8kWh
